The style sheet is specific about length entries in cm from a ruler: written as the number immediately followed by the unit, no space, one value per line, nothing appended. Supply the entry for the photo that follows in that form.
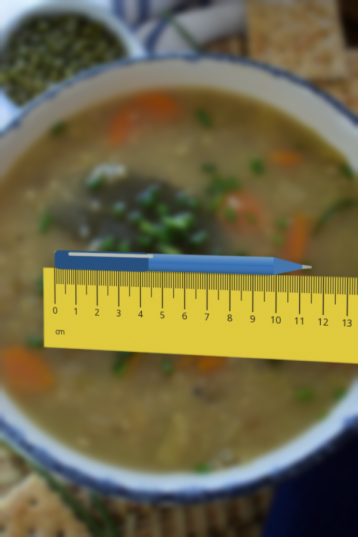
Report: 11.5cm
